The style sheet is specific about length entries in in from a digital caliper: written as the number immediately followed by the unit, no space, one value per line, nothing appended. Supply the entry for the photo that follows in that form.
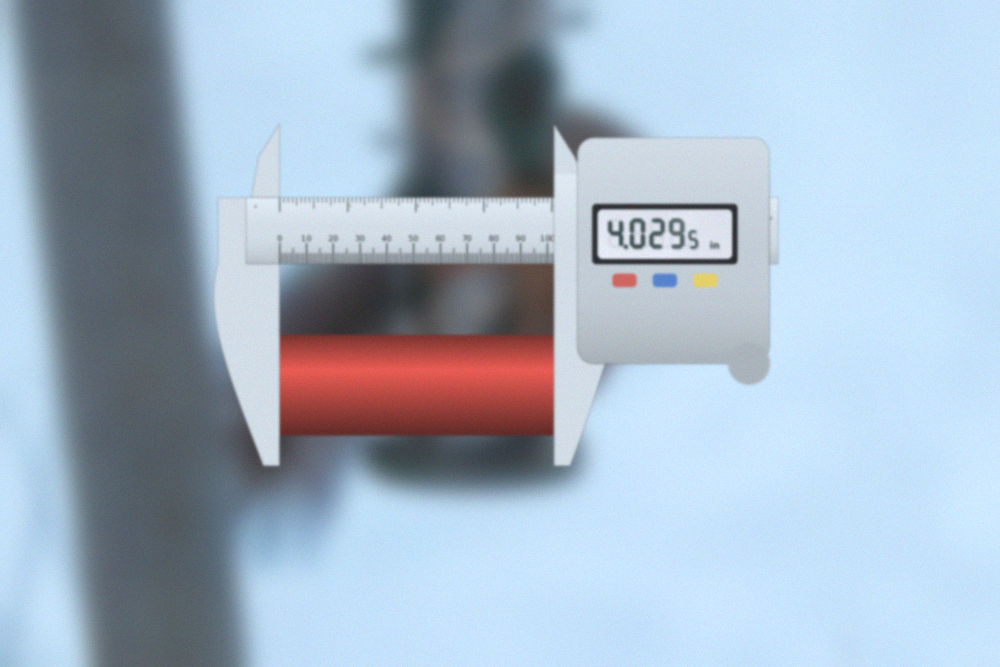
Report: 4.0295in
